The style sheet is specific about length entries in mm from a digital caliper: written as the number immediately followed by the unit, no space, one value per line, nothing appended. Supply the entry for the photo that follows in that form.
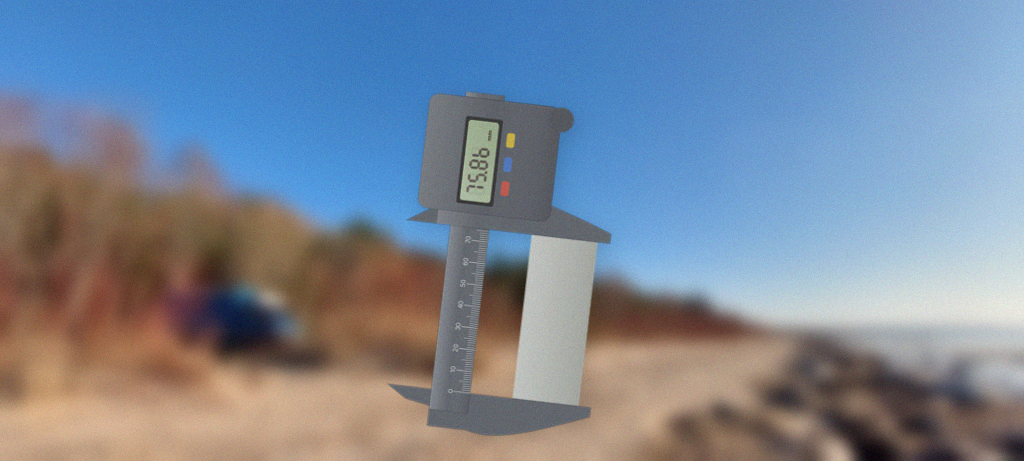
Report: 75.86mm
